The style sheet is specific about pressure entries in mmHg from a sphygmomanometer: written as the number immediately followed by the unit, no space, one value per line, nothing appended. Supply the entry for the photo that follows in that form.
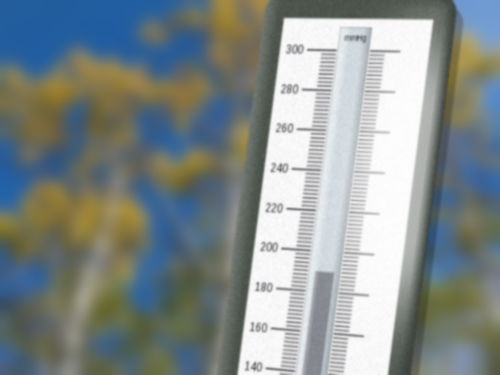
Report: 190mmHg
